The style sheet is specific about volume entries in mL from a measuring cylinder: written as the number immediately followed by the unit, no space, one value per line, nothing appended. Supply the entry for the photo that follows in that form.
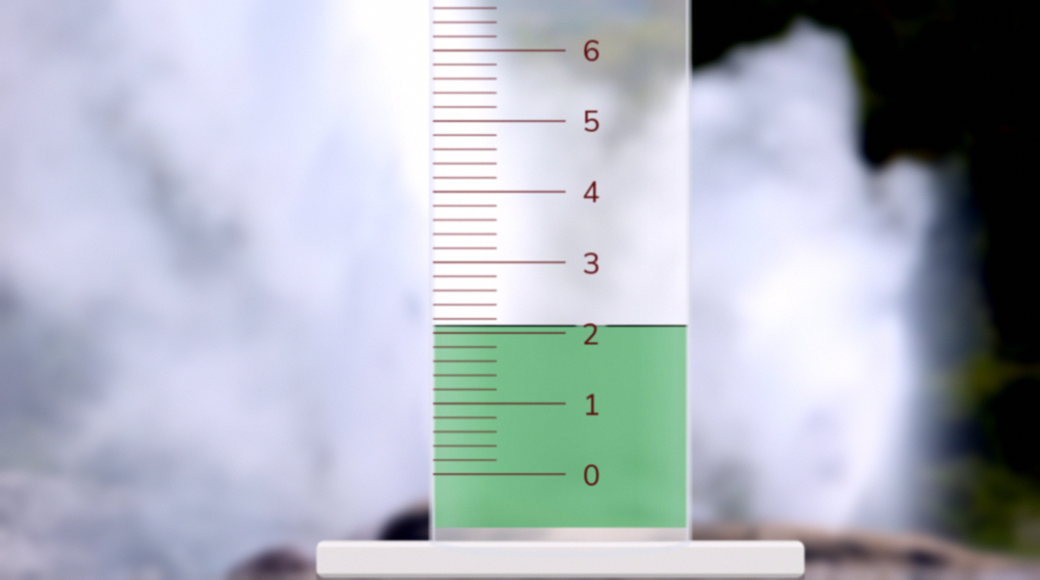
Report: 2.1mL
